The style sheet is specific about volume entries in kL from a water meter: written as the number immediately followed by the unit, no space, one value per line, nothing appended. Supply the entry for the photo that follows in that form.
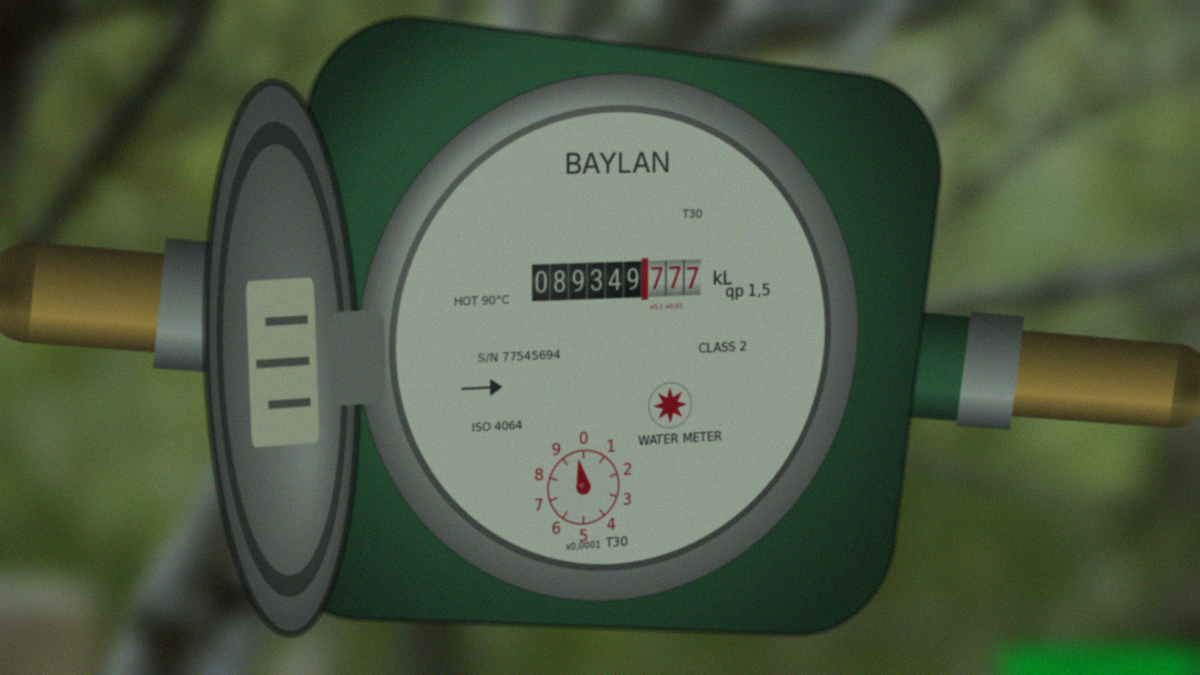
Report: 89349.7769kL
